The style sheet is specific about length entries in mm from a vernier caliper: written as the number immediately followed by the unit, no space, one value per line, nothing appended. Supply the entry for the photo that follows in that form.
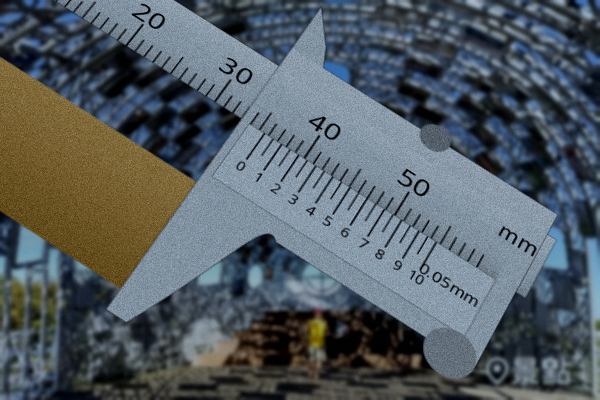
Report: 35.6mm
